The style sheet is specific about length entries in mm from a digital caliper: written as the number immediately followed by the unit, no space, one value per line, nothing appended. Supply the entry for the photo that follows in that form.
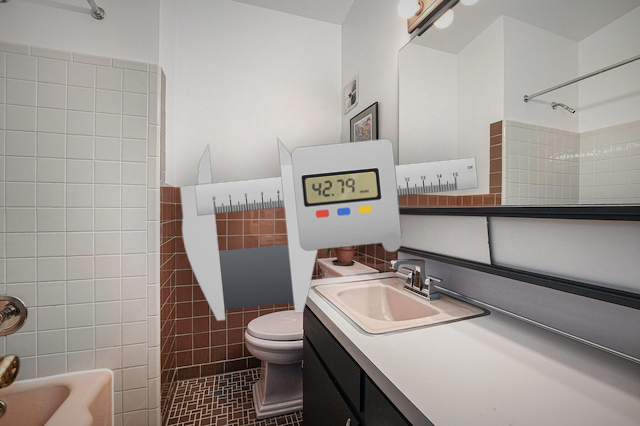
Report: 42.79mm
